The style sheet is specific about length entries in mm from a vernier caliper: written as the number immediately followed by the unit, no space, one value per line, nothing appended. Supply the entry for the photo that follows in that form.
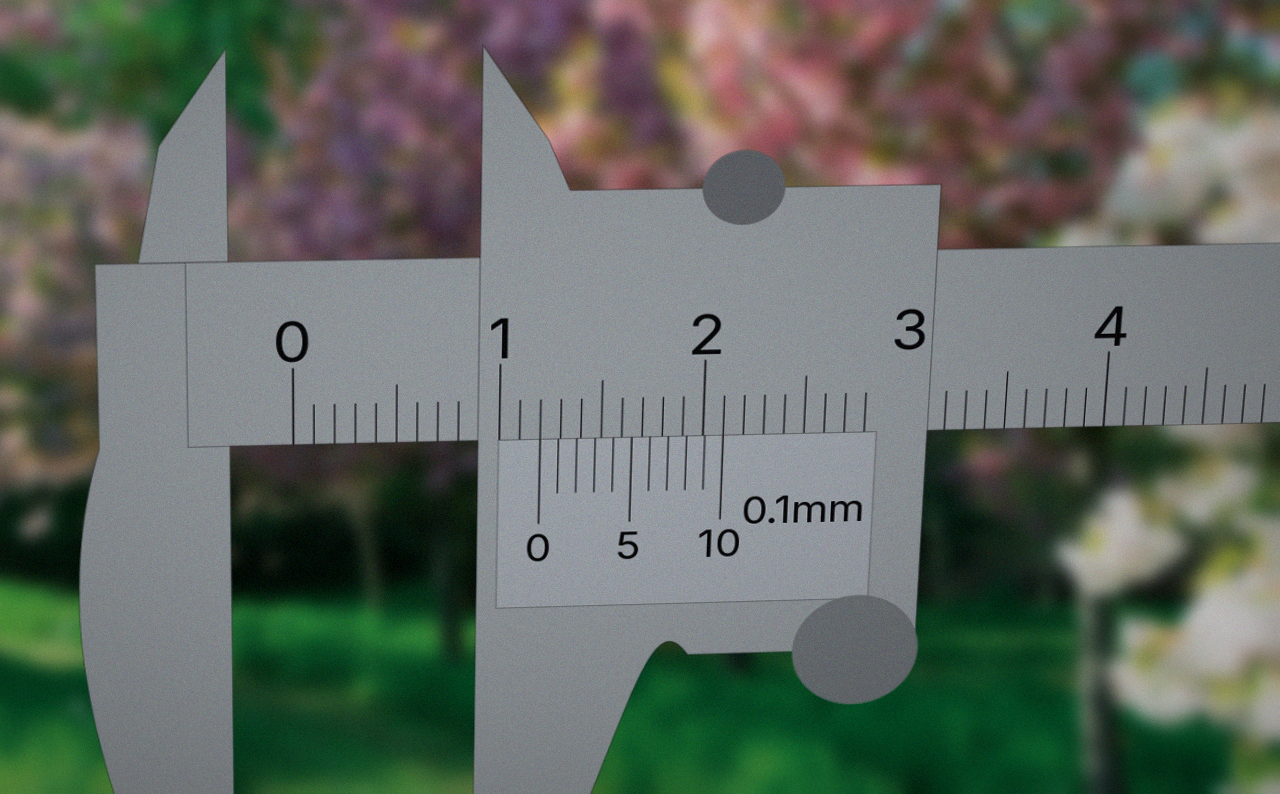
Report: 12.0mm
